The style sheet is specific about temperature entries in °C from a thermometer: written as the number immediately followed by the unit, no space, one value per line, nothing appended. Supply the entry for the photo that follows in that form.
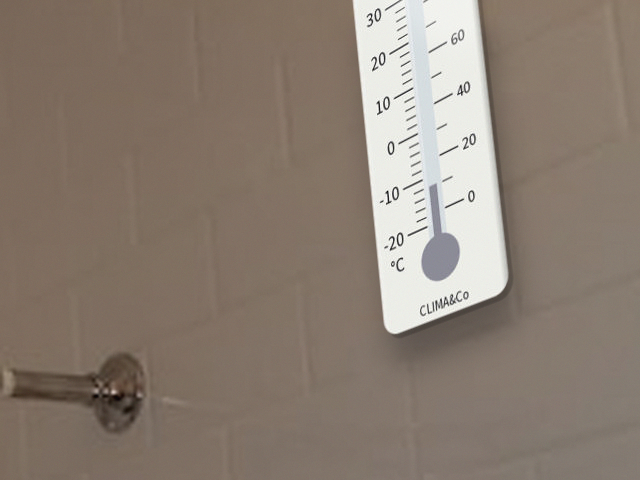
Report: -12°C
